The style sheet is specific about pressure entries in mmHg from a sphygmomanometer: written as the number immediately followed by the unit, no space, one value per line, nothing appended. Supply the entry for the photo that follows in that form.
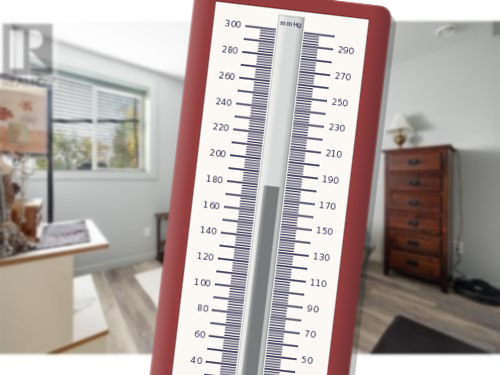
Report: 180mmHg
